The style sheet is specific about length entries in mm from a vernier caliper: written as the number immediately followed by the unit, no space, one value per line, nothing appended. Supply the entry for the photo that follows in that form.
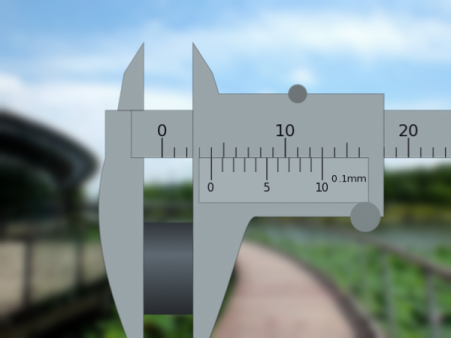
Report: 4.0mm
